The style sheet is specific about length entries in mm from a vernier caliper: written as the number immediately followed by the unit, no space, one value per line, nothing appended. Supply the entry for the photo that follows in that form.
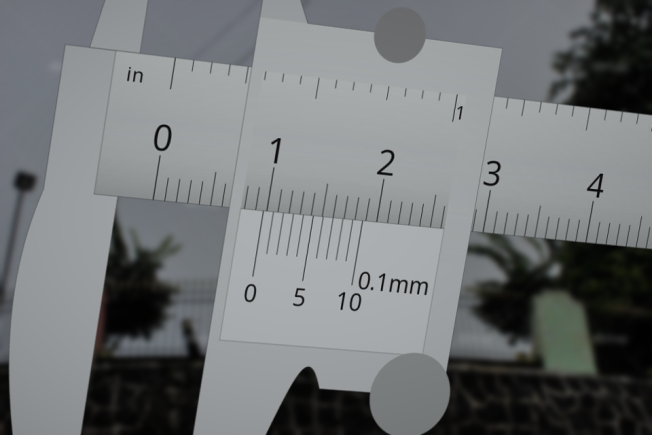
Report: 9.7mm
